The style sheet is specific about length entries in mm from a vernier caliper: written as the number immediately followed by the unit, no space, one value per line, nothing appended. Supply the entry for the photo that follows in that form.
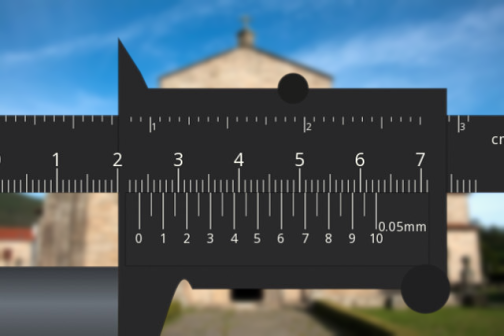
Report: 23.6mm
